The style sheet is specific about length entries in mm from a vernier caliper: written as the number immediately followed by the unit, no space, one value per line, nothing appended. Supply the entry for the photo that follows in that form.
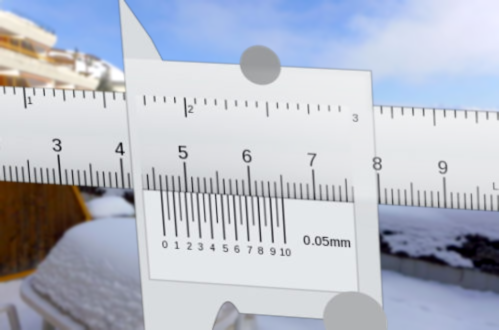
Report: 46.0mm
